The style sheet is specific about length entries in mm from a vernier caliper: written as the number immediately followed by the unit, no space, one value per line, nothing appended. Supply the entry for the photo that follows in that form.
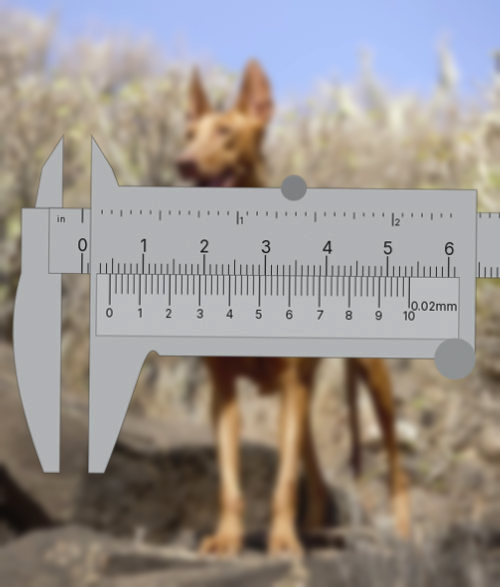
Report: 4.6mm
